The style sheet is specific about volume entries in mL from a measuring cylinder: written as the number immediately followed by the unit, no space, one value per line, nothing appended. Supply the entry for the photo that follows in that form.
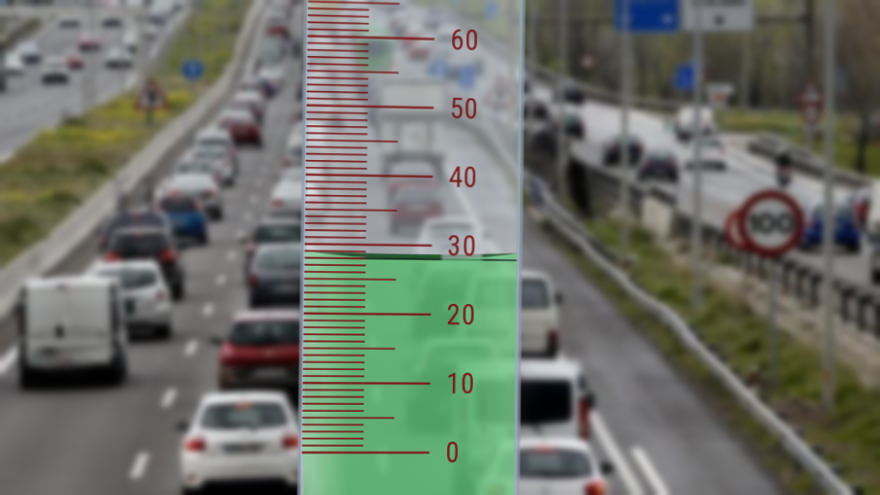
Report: 28mL
